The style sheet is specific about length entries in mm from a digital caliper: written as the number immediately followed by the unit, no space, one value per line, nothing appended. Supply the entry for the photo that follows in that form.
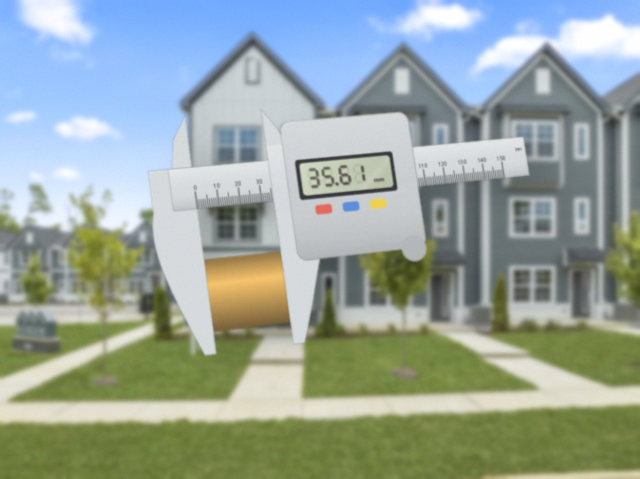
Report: 35.61mm
